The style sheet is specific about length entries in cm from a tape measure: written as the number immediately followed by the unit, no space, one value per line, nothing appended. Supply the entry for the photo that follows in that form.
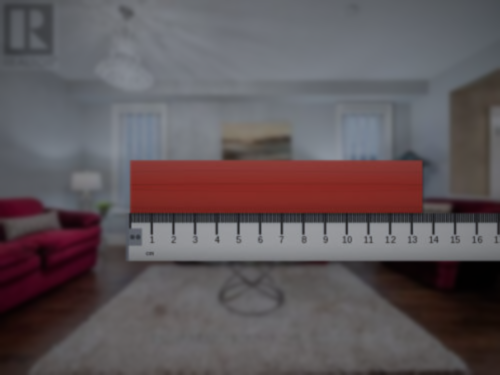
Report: 13.5cm
